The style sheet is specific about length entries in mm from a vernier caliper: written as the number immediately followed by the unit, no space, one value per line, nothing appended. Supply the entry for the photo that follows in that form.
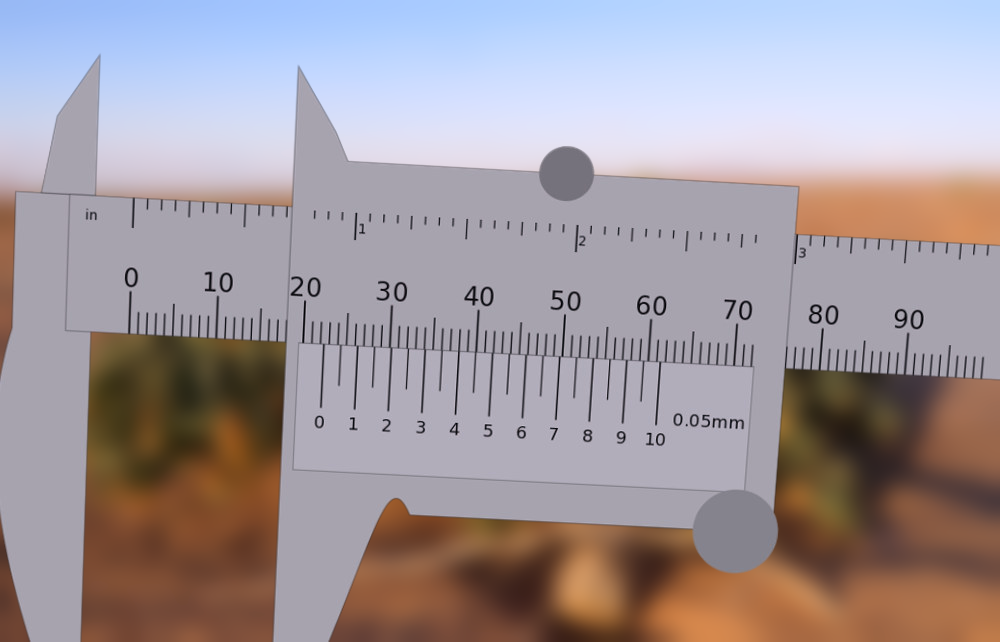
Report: 22.4mm
